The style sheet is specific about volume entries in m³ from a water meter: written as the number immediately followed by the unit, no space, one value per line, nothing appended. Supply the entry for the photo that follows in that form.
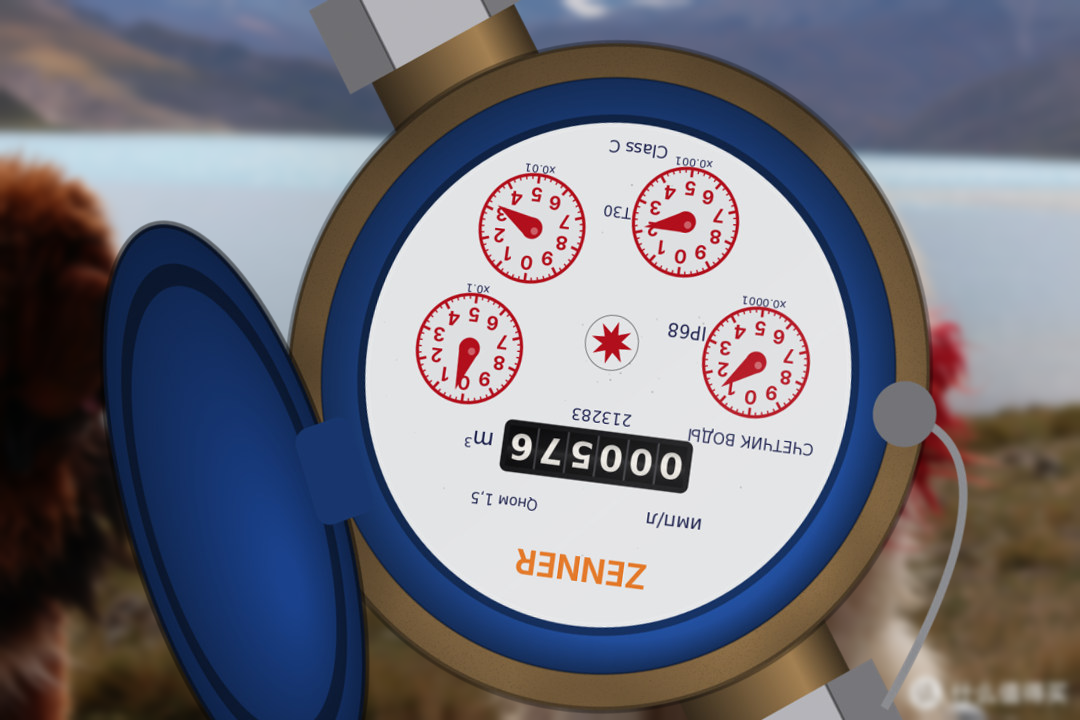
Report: 576.0321m³
